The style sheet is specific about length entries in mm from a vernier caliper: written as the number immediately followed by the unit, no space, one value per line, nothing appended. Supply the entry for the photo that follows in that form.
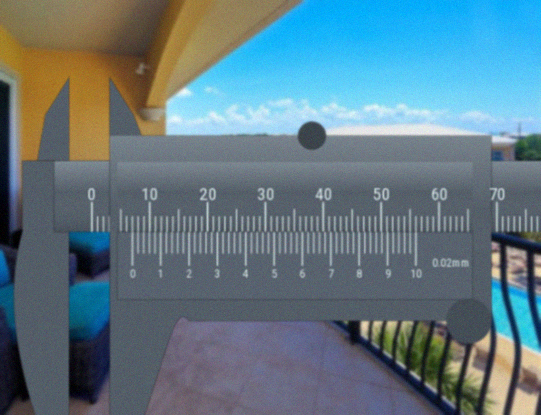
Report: 7.0mm
